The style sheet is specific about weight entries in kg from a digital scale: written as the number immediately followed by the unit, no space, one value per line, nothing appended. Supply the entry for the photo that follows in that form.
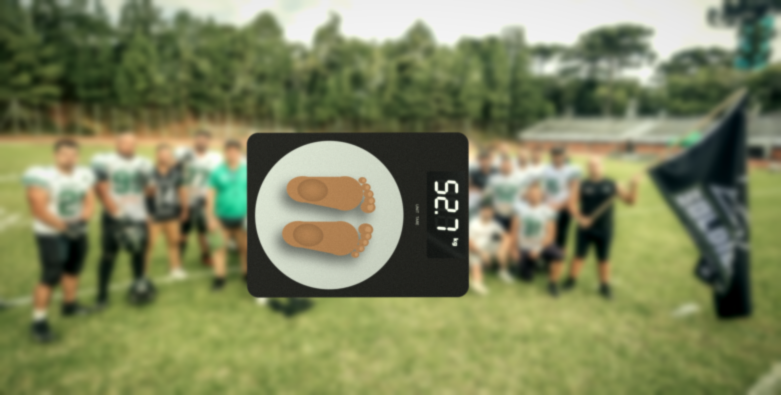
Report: 52.7kg
